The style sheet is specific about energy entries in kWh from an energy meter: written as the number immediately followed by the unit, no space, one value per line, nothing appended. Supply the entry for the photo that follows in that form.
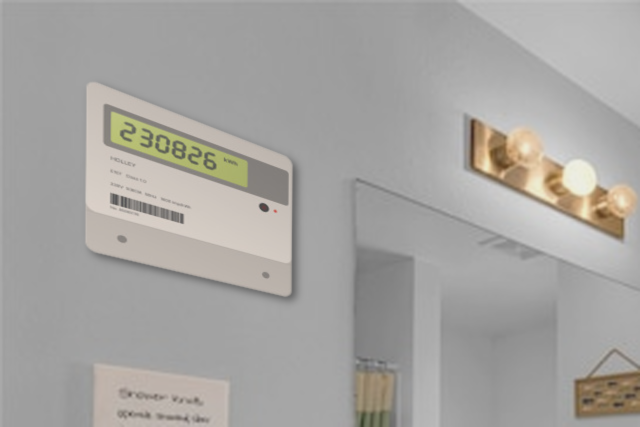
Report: 230826kWh
